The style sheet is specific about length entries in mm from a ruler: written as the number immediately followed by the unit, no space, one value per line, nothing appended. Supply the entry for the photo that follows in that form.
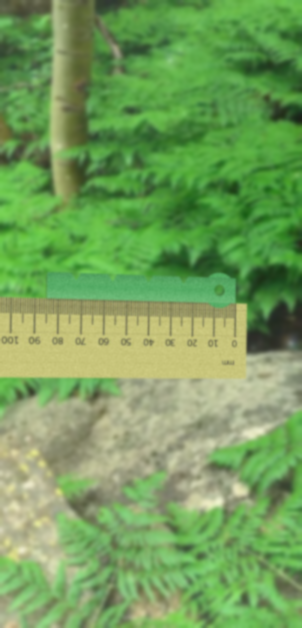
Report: 85mm
